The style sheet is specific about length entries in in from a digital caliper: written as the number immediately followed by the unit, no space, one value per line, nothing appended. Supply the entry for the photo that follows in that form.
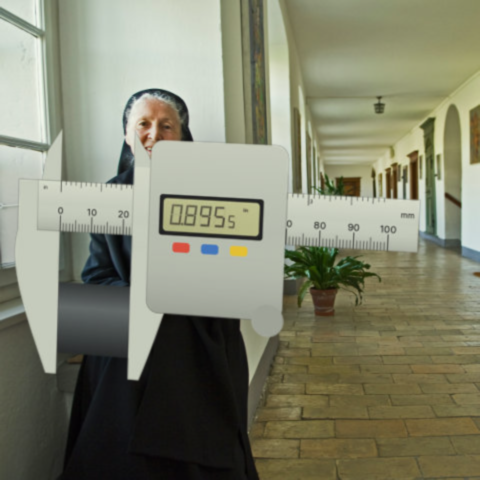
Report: 0.8955in
